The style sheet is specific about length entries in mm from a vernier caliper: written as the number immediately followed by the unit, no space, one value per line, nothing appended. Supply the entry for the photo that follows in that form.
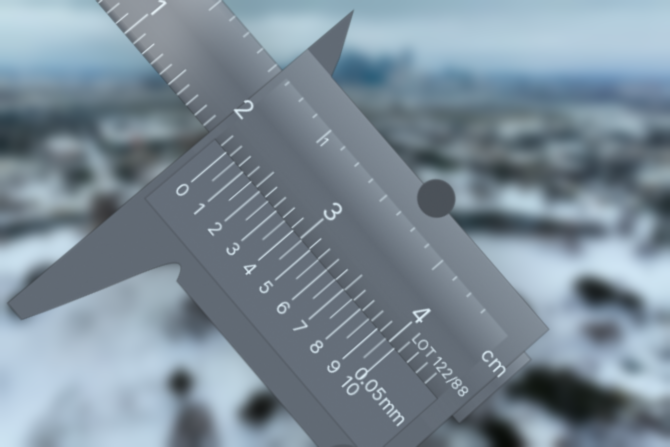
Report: 21.6mm
